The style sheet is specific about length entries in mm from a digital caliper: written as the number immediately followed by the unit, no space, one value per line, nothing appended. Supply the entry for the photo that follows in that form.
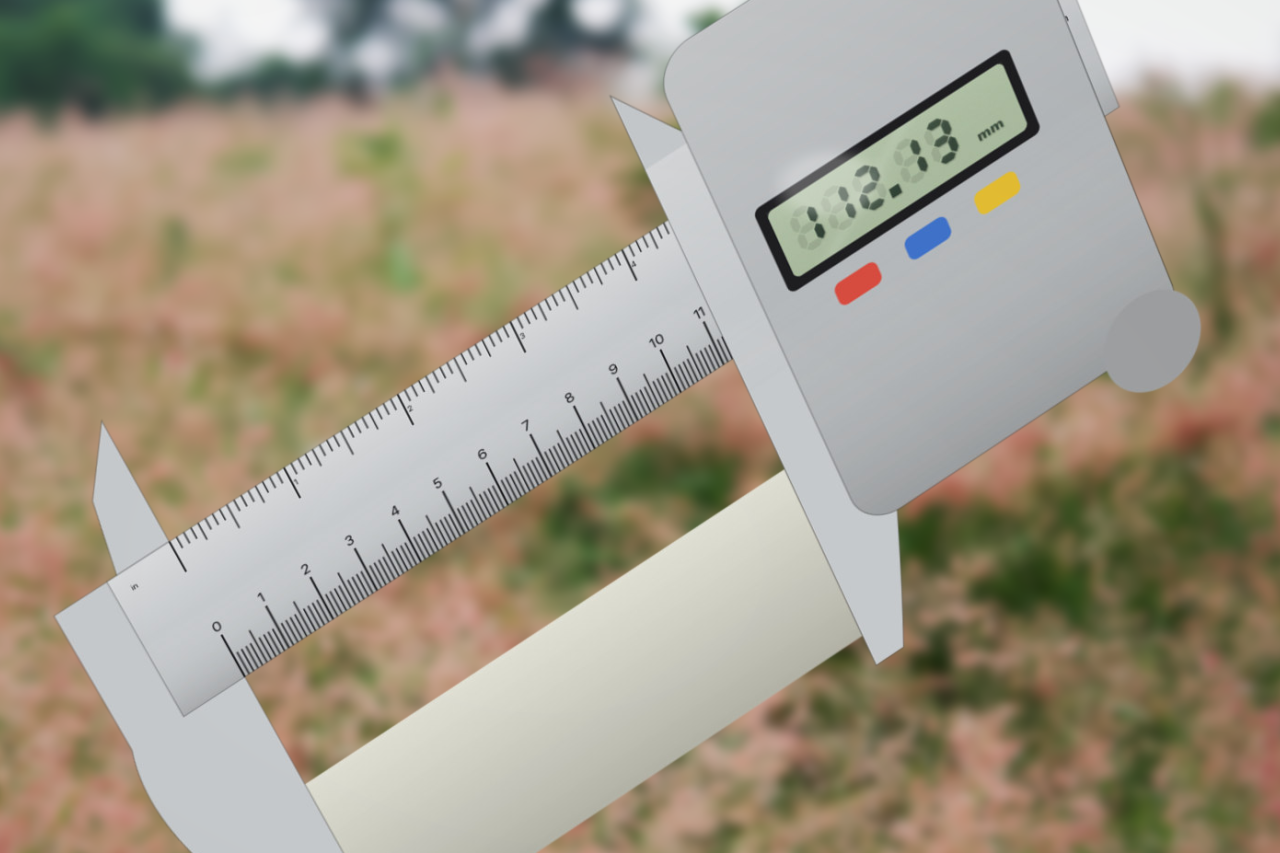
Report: 112.13mm
